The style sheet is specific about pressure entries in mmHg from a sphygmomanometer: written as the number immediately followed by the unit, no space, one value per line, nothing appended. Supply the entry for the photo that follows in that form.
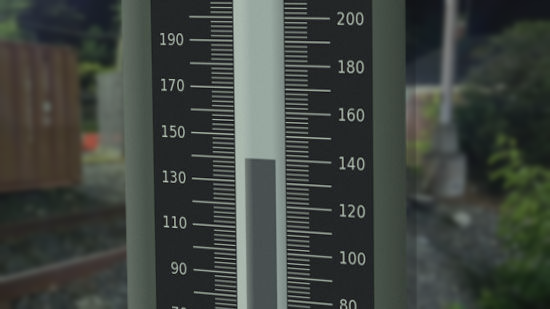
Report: 140mmHg
